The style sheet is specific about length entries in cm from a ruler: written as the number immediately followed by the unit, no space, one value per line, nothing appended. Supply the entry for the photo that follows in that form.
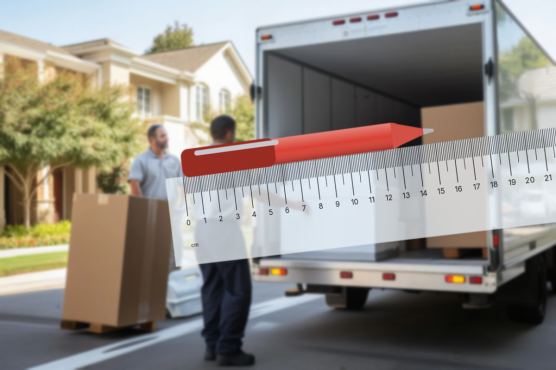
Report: 15cm
